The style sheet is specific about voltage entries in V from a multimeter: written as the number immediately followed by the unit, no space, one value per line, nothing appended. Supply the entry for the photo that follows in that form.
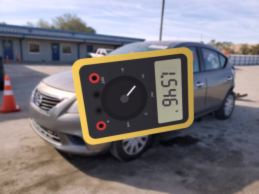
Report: 1.546V
